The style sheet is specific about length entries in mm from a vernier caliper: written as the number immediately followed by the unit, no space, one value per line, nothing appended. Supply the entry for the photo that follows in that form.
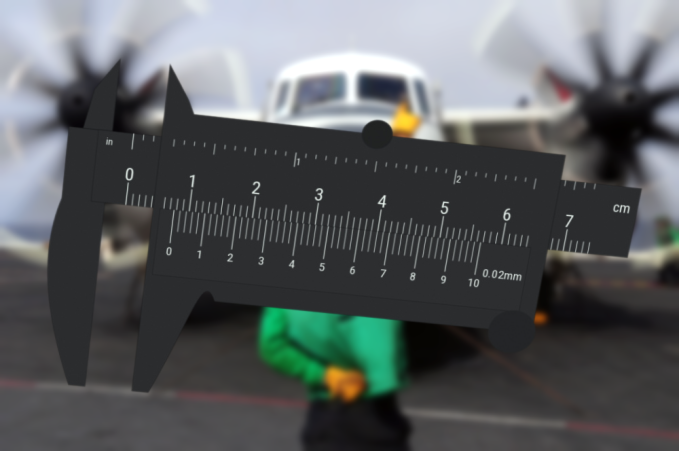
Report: 7.6mm
